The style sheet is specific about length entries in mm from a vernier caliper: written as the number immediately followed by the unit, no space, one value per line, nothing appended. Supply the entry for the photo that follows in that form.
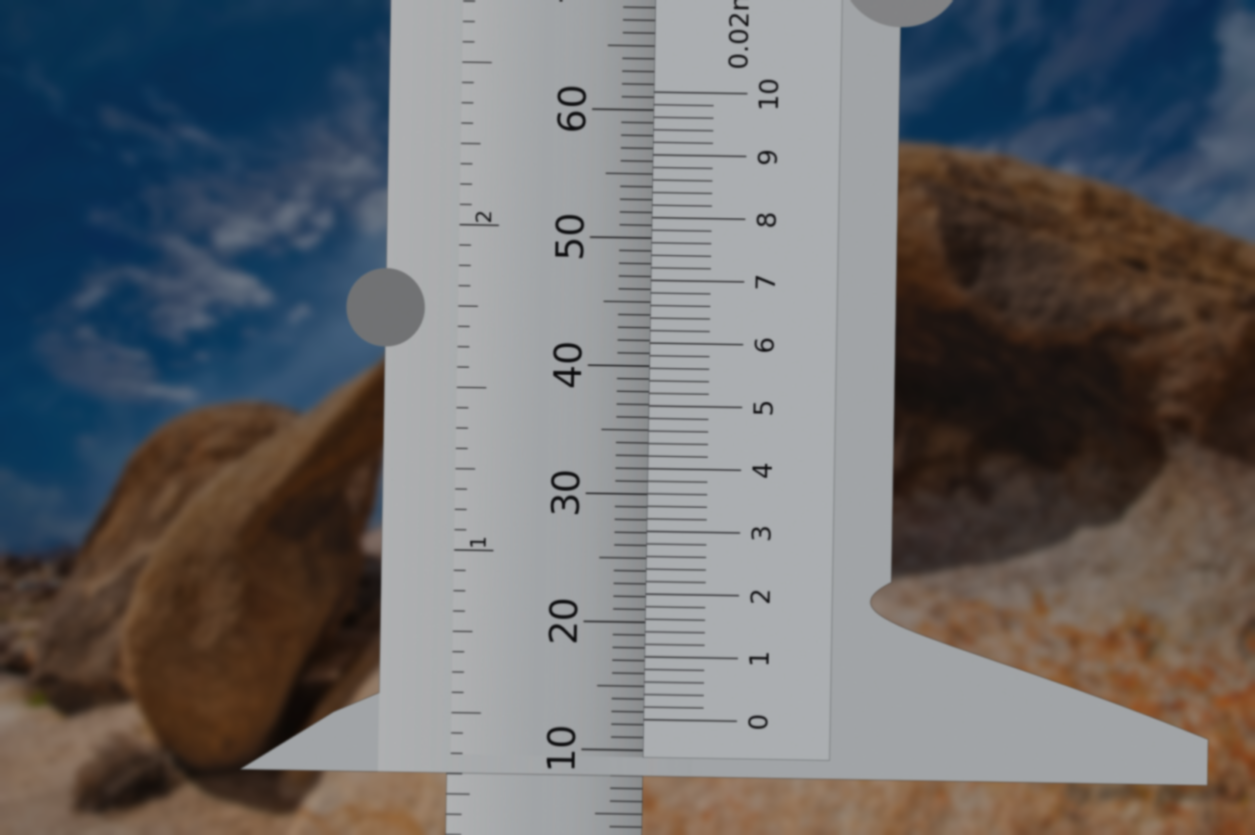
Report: 12.4mm
